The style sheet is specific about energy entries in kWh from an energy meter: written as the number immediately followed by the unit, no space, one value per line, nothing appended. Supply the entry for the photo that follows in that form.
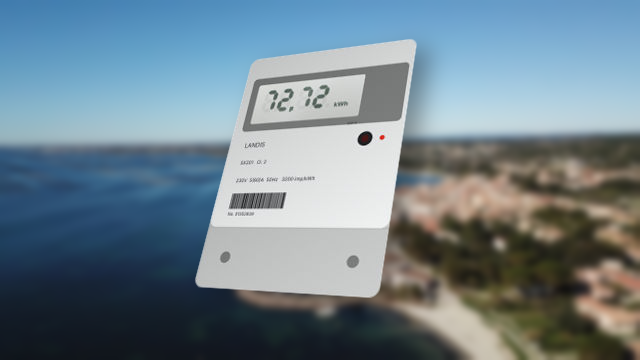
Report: 72.72kWh
